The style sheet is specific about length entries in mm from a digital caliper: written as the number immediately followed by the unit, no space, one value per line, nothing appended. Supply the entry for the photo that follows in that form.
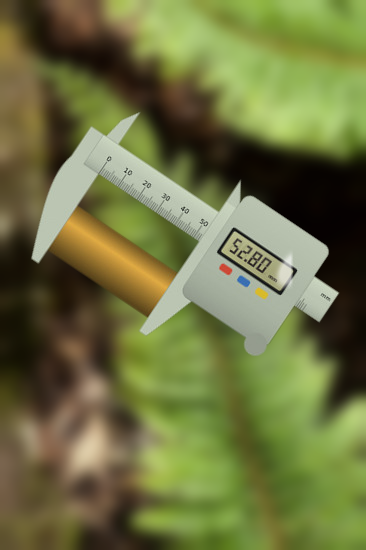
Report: 52.80mm
